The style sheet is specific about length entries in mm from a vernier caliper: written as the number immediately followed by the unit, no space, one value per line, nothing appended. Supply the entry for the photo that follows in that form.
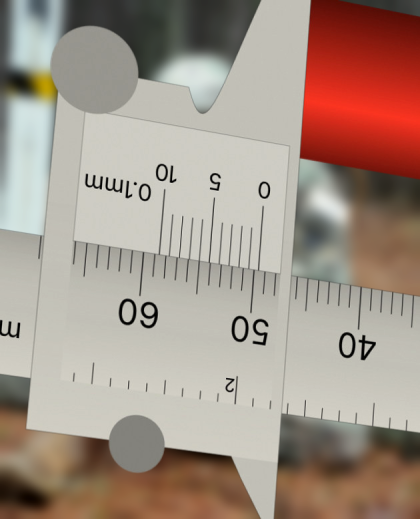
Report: 49.6mm
